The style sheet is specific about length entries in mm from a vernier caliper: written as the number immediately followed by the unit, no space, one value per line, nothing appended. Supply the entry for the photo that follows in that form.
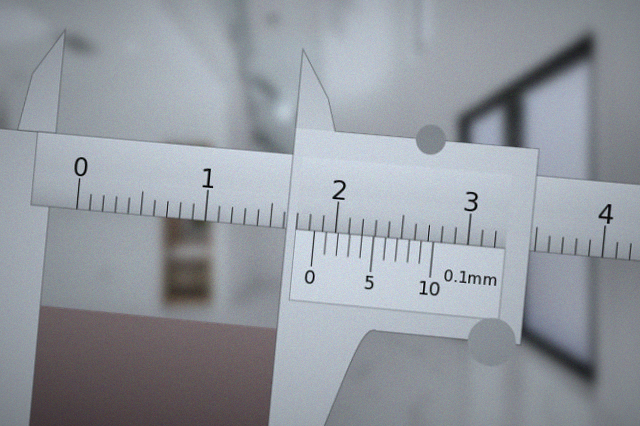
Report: 18.4mm
